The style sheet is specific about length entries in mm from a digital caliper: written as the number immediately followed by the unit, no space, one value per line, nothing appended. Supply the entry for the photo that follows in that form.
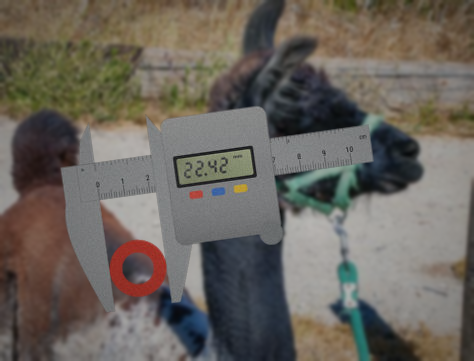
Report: 22.42mm
